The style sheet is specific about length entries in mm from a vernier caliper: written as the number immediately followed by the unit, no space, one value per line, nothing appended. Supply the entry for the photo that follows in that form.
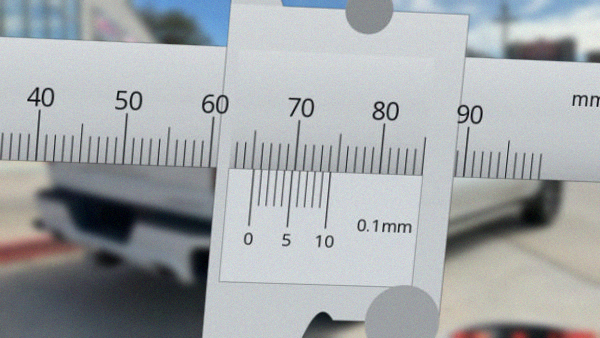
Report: 65.2mm
